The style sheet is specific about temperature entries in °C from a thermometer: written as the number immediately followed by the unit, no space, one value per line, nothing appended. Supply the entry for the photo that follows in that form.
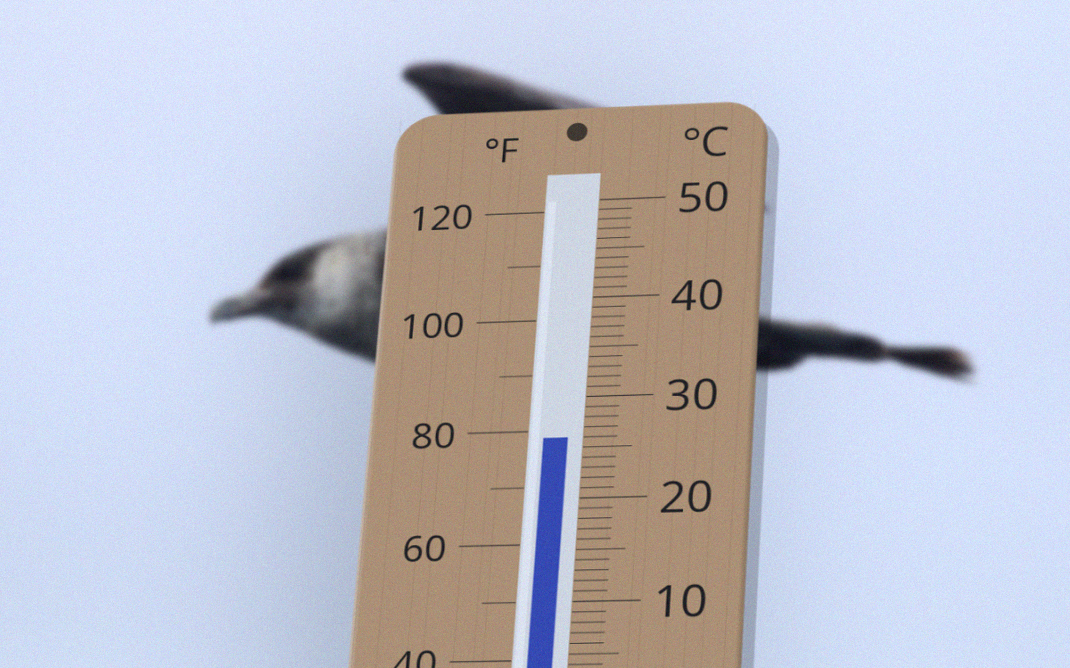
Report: 26°C
